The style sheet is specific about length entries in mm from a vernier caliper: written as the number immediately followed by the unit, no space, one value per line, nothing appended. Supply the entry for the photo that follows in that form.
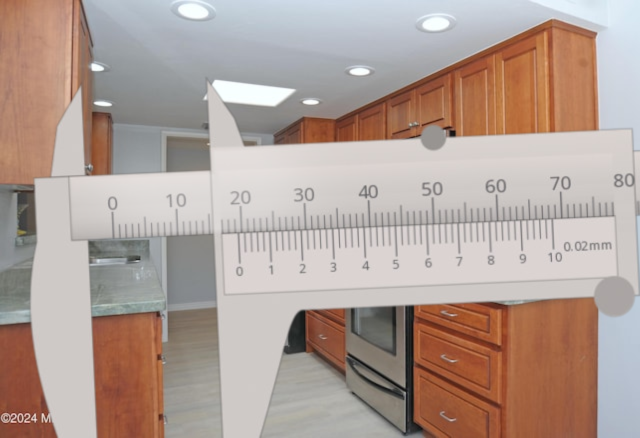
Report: 19.5mm
